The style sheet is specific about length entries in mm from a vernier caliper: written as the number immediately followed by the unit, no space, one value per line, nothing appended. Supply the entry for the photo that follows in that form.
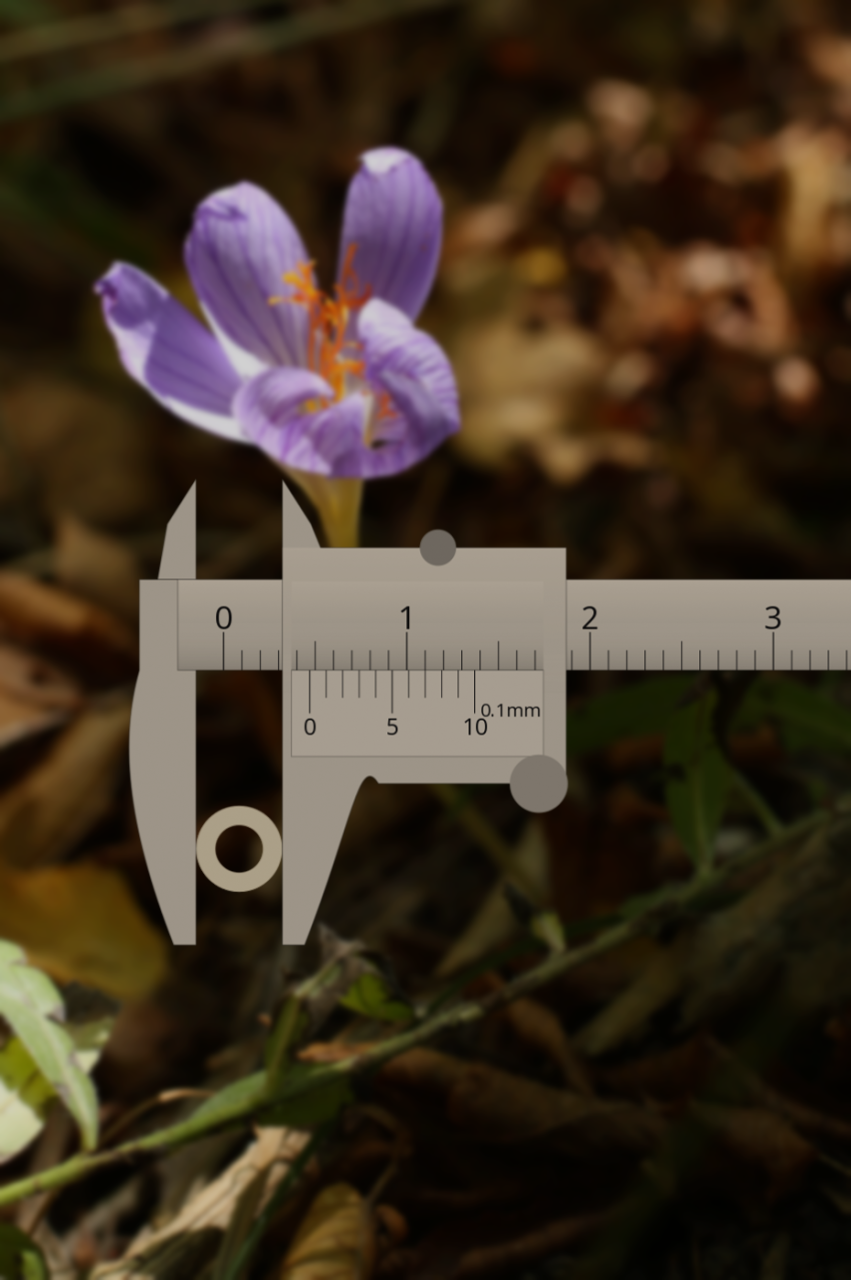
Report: 4.7mm
